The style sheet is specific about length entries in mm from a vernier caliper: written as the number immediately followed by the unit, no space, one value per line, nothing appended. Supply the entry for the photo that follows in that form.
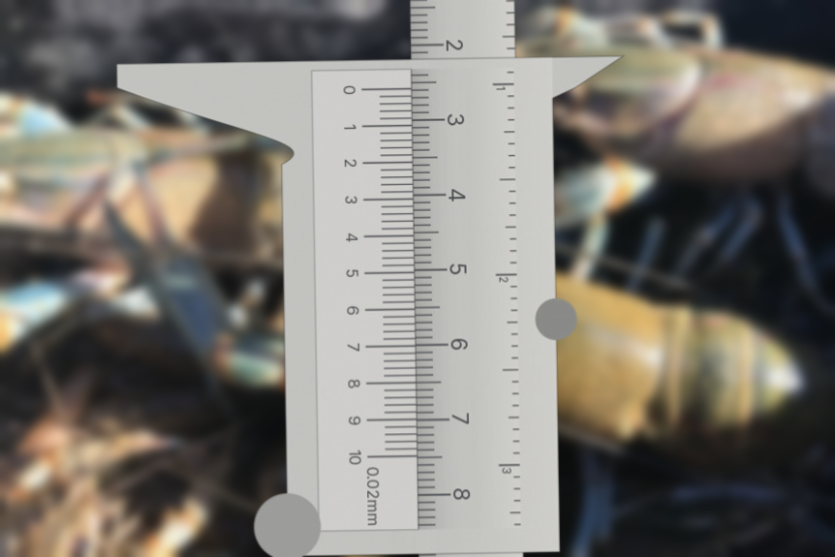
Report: 25.8mm
